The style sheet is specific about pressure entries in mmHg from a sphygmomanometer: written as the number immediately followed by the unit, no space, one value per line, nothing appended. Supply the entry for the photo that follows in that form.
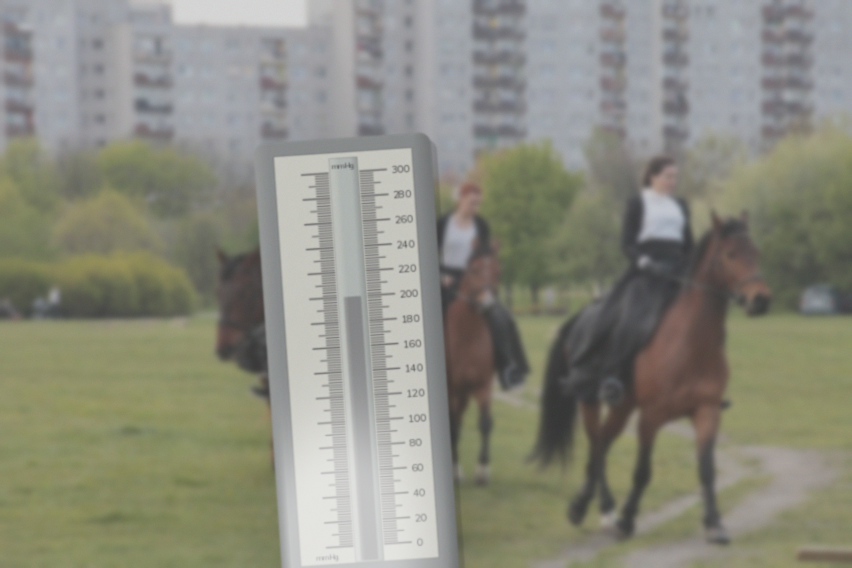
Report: 200mmHg
